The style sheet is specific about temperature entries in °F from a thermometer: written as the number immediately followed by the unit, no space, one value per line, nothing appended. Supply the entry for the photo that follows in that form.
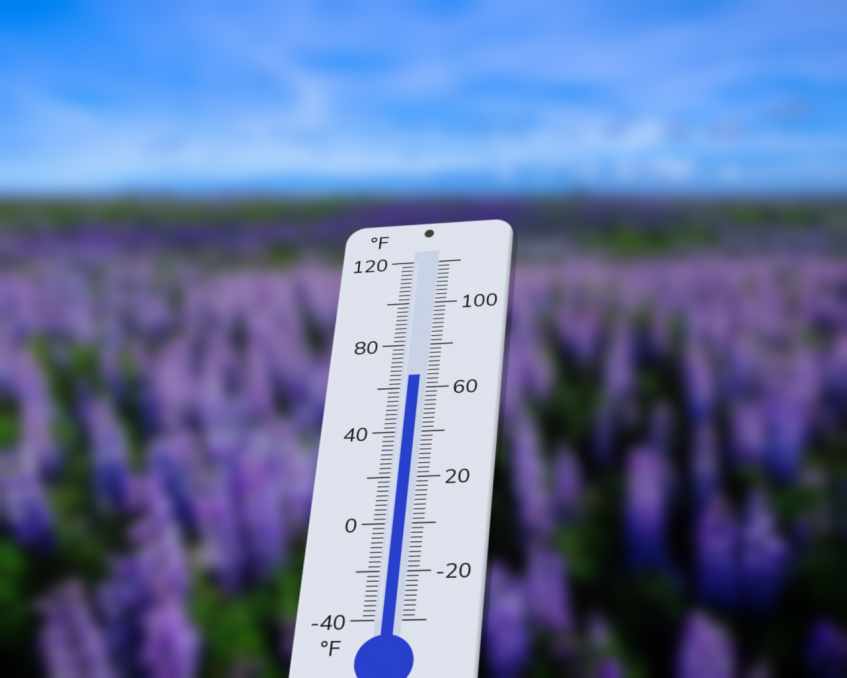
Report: 66°F
